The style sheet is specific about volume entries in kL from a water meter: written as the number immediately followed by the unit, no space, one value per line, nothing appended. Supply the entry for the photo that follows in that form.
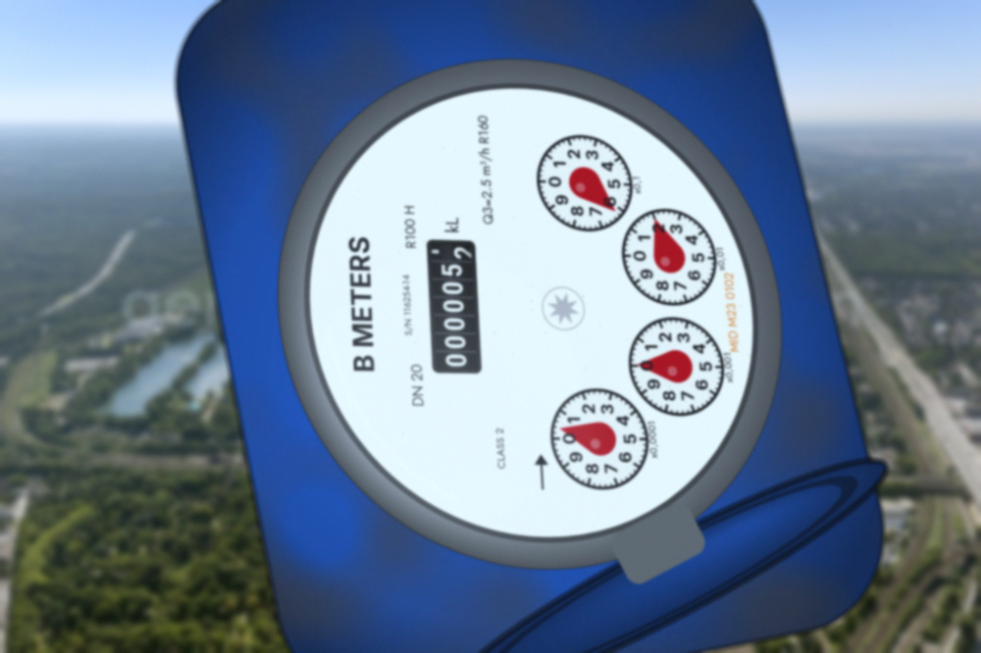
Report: 51.6200kL
